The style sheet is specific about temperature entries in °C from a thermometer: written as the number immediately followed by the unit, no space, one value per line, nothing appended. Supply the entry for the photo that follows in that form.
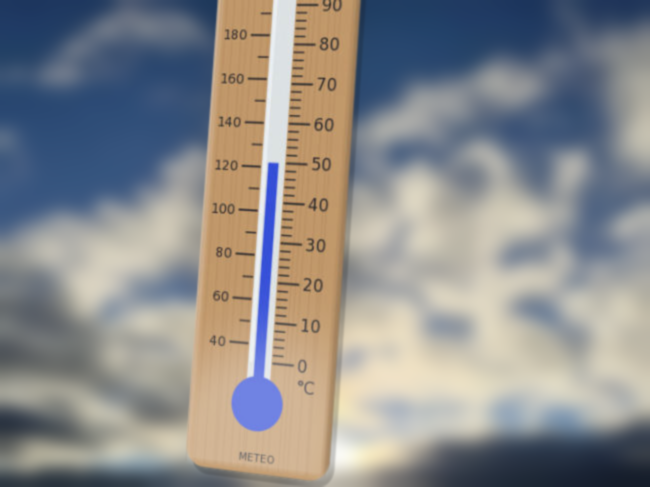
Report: 50°C
